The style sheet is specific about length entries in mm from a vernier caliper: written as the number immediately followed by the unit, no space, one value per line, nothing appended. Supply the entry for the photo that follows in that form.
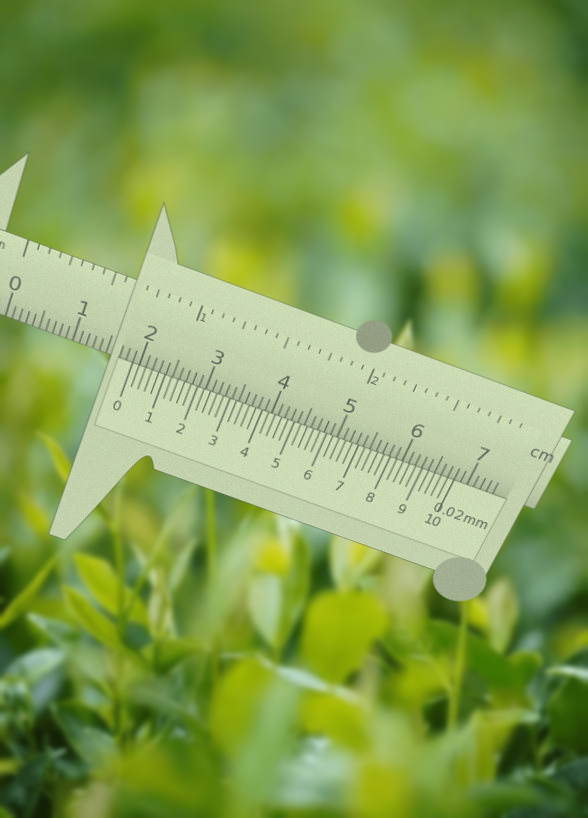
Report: 19.0mm
